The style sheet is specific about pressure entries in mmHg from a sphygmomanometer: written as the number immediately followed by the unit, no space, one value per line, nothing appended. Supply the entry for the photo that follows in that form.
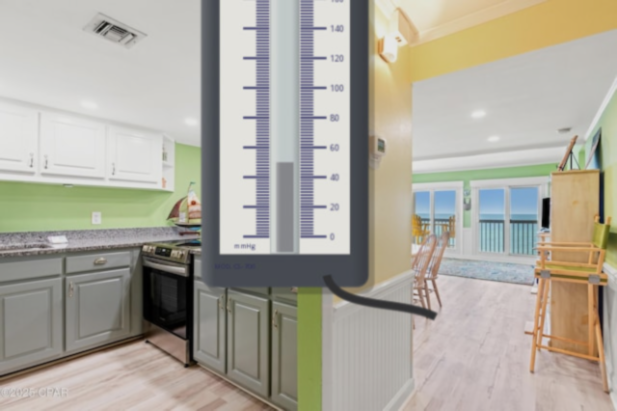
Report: 50mmHg
